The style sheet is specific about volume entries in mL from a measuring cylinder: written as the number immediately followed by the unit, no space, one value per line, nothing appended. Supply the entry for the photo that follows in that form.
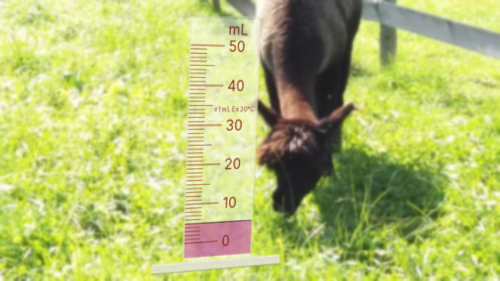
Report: 5mL
